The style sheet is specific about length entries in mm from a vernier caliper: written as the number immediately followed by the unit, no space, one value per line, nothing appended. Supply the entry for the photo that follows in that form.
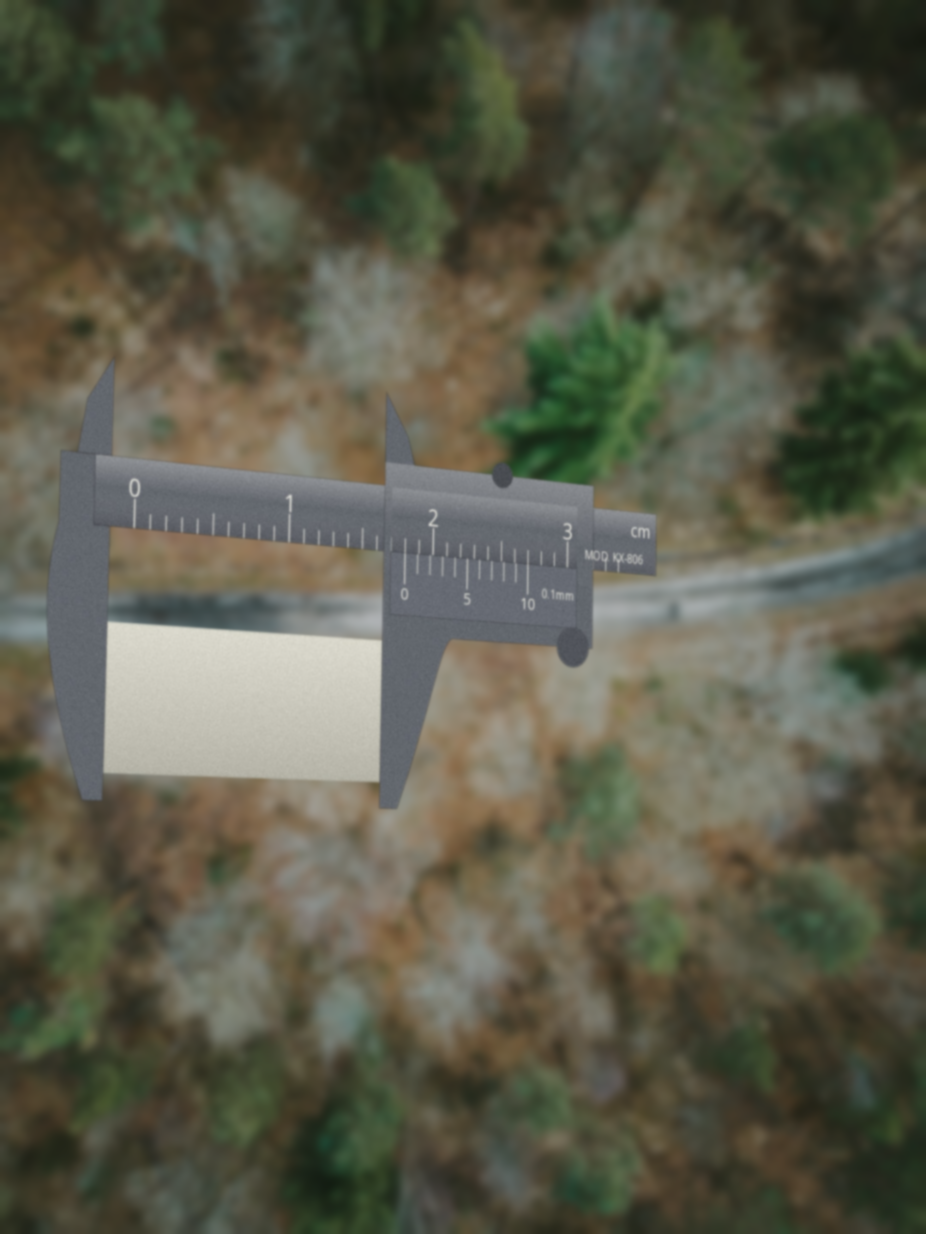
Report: 18.0mm
